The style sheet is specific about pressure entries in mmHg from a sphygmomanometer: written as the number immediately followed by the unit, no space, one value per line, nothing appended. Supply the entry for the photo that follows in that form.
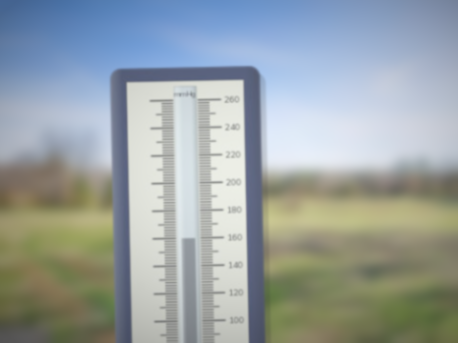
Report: 160mmHg
